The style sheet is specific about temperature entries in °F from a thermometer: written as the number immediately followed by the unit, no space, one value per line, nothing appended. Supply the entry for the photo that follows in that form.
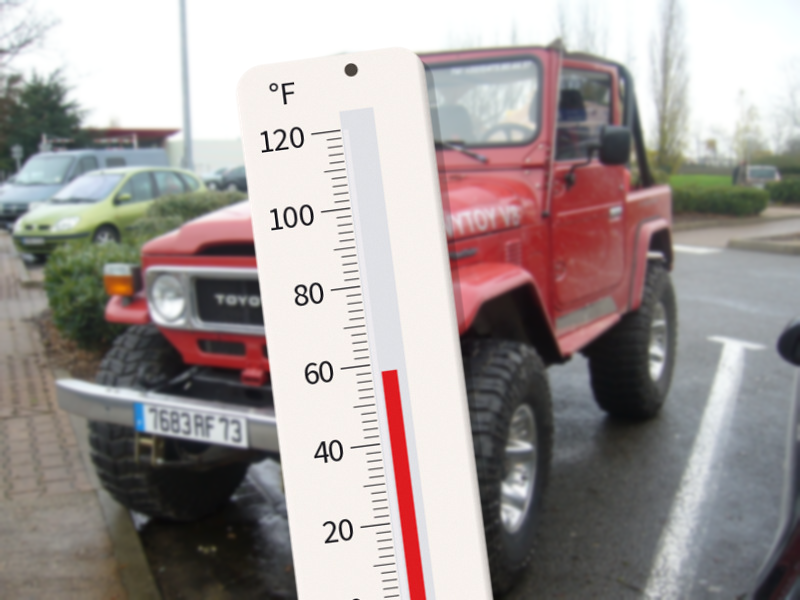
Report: 58°F
